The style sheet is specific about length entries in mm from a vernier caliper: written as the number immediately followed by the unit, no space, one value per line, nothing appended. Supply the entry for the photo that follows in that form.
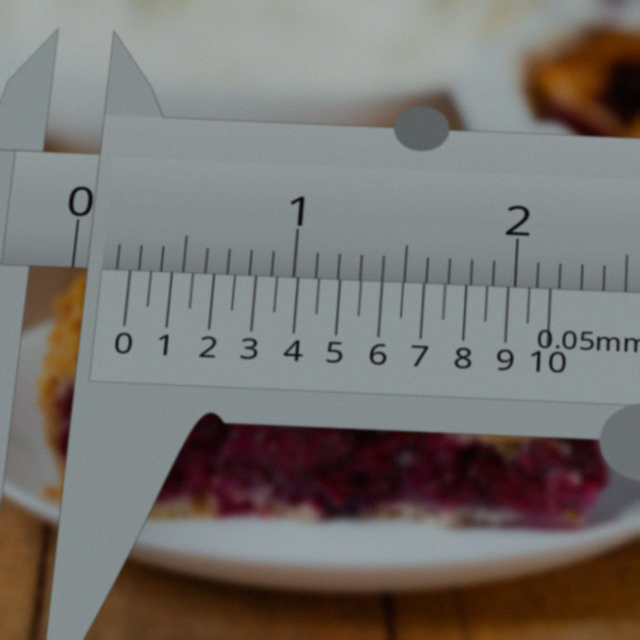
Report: 2.6mm
